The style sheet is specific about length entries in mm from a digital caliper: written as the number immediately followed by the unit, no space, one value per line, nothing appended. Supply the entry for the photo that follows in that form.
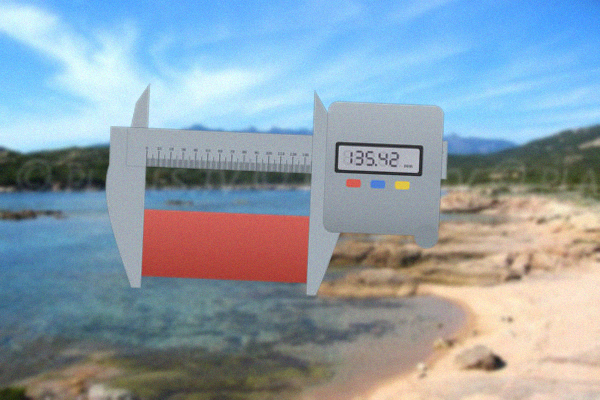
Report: 135.42mm
